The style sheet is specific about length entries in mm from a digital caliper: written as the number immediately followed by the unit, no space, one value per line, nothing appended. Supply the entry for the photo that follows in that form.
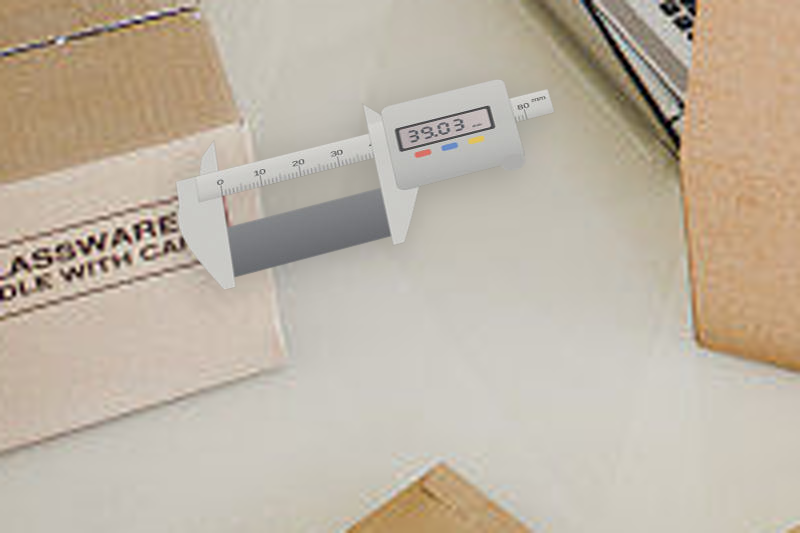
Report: 39.03mm
